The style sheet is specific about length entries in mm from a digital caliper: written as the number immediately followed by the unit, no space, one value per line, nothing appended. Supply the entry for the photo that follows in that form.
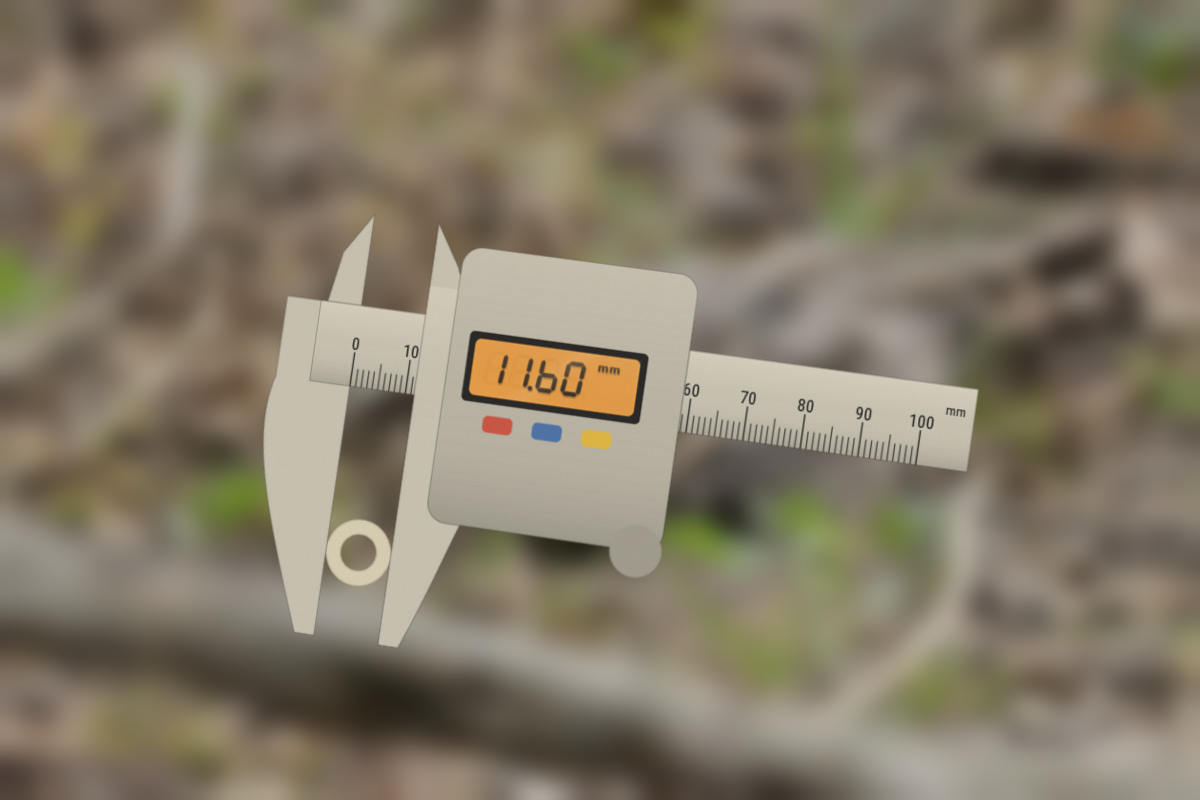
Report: 11.60mm
